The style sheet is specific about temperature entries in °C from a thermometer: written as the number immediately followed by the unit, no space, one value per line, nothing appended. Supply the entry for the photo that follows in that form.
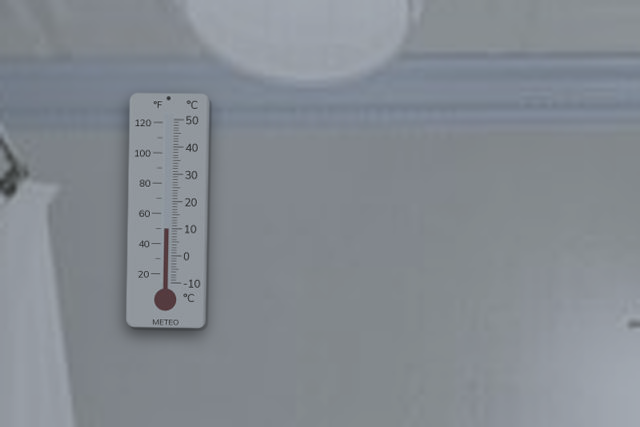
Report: 10°C
